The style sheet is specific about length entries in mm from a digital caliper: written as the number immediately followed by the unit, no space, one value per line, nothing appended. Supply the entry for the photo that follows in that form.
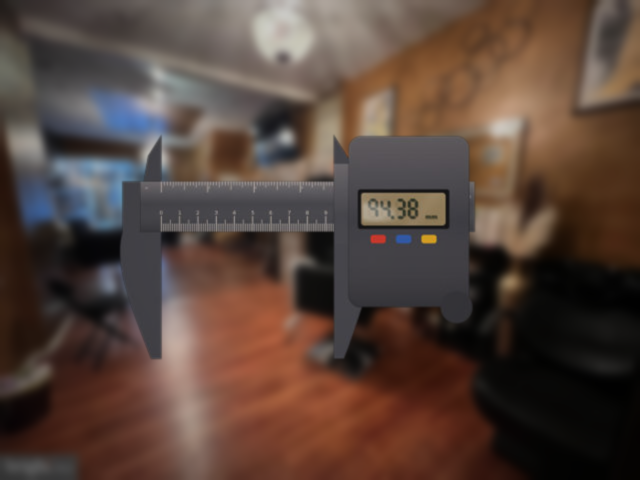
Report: 94.38mm
